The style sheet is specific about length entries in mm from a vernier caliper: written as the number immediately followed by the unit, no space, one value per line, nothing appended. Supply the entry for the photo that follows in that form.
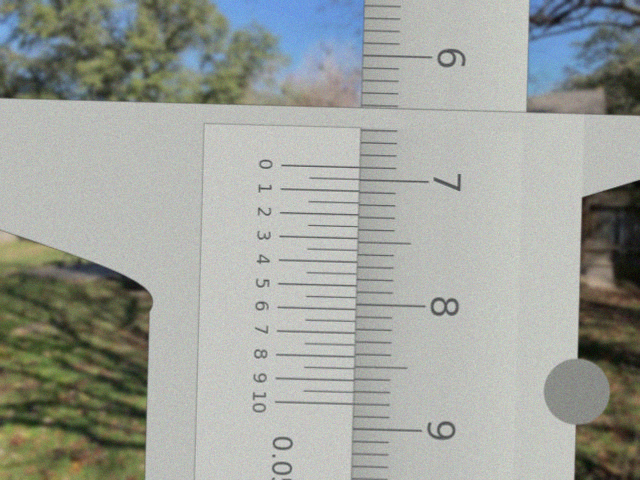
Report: 69.0mm
